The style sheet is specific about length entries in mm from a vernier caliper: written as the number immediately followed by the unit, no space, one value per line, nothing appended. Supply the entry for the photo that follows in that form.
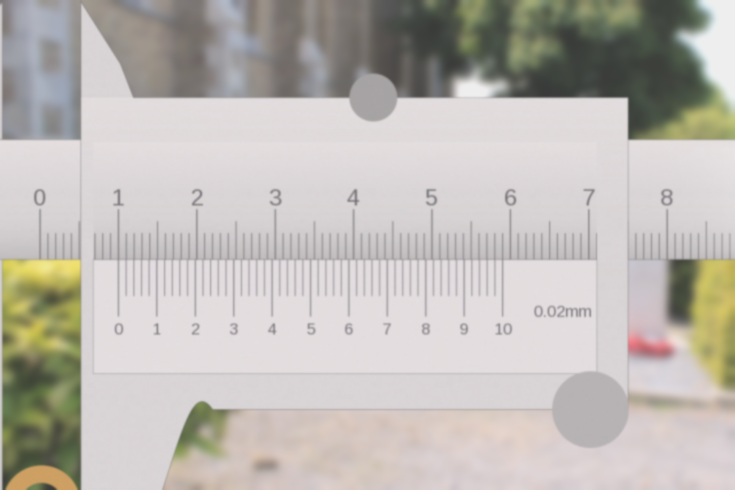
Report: 10.0mm
